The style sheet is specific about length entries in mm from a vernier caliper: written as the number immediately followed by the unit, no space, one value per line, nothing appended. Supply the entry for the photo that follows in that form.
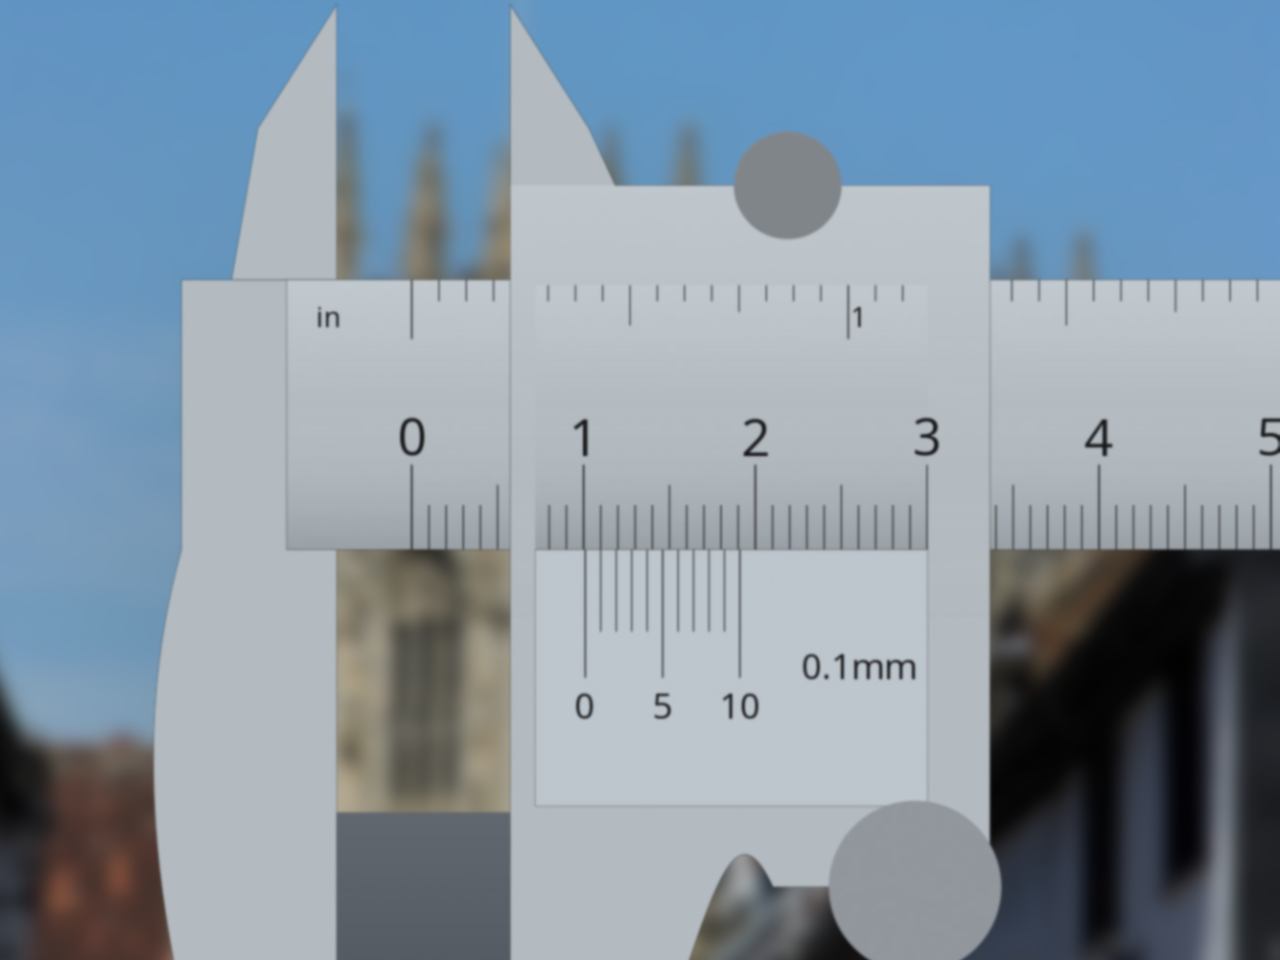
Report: 10.1mm
